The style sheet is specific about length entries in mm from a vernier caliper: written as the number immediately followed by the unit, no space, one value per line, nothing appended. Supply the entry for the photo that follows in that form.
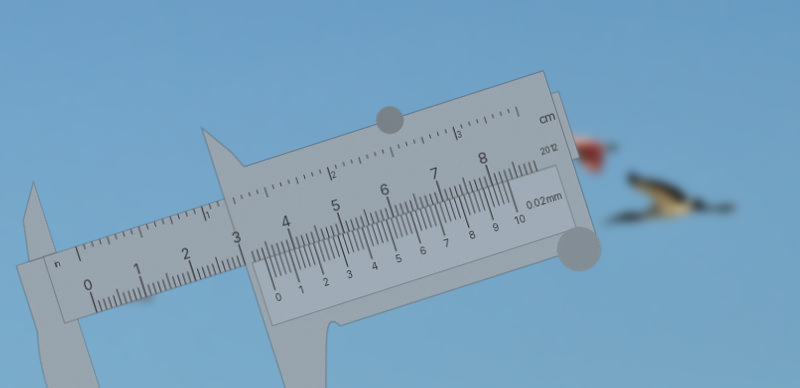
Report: 34.0mm
